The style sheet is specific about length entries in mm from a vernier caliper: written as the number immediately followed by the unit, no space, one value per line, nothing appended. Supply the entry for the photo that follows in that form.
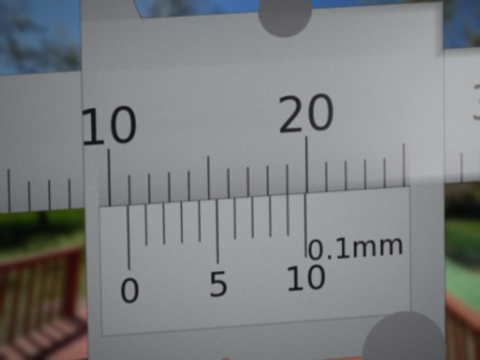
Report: 10.9mm
